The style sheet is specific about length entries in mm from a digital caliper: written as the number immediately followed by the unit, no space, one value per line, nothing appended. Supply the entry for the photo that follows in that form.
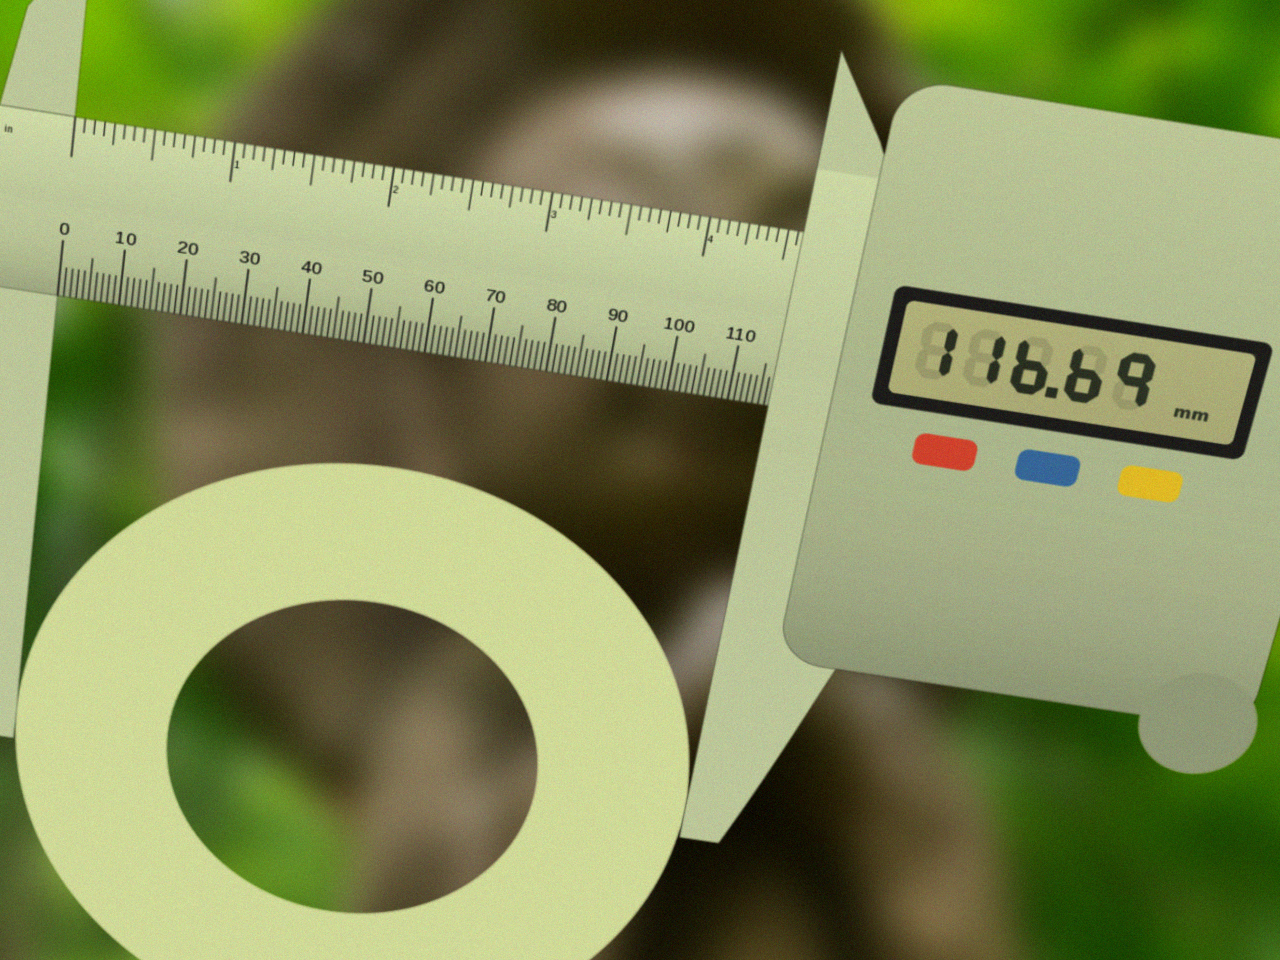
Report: 116.69mm
